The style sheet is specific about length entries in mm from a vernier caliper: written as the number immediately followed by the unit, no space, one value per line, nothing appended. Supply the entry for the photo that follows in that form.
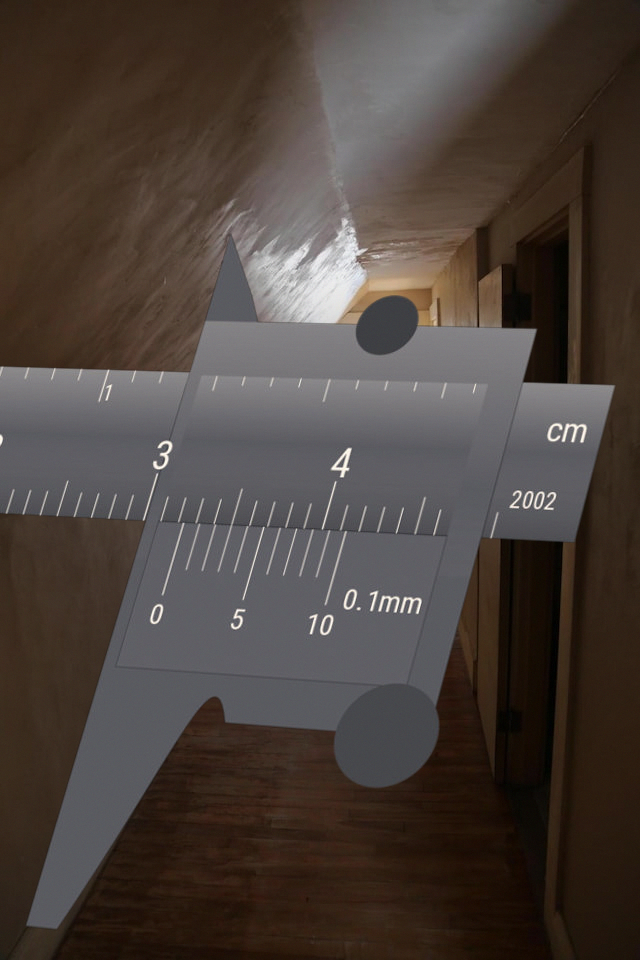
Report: 32.3mm
